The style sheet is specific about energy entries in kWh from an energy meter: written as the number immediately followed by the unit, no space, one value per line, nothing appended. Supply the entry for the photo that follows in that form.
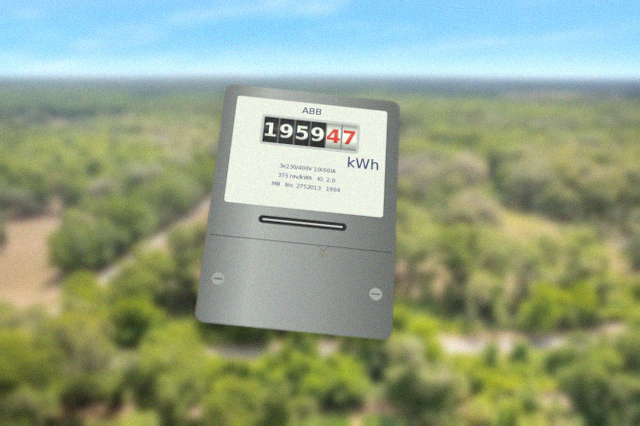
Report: 1959.47kWh
